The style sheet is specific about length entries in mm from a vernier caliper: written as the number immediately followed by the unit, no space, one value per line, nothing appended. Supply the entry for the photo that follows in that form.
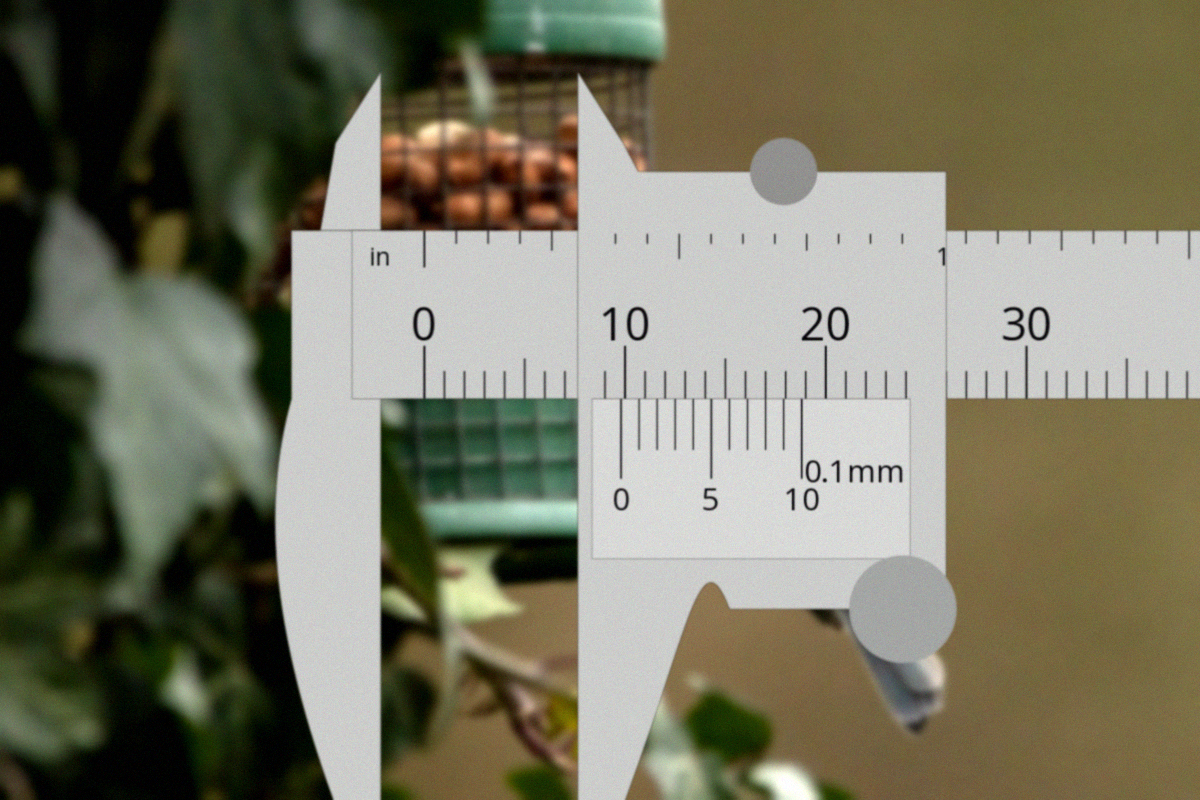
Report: 9.8mm
